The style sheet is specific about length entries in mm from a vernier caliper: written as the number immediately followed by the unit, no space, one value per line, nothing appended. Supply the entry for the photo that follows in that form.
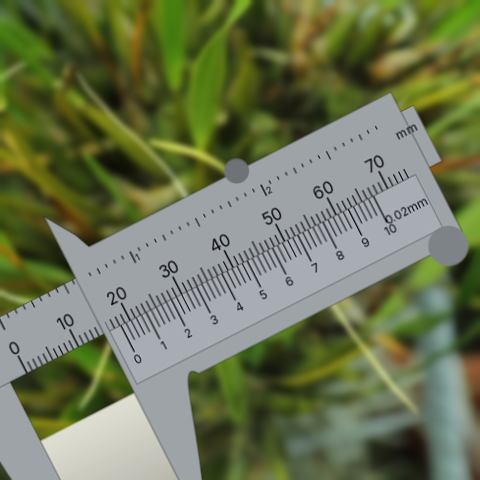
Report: 18.2mm
